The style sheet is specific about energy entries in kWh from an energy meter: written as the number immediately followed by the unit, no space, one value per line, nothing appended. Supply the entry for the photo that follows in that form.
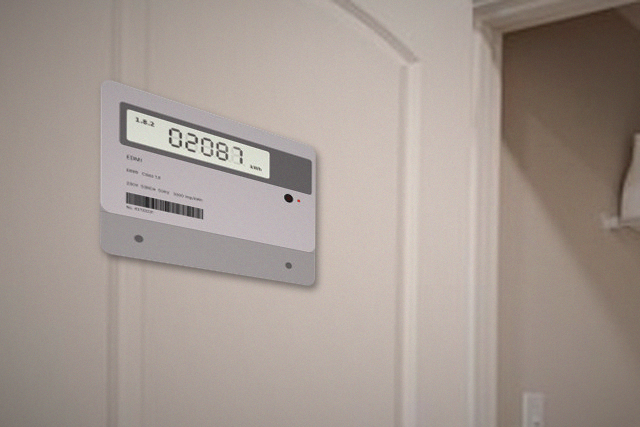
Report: 2087kWh
